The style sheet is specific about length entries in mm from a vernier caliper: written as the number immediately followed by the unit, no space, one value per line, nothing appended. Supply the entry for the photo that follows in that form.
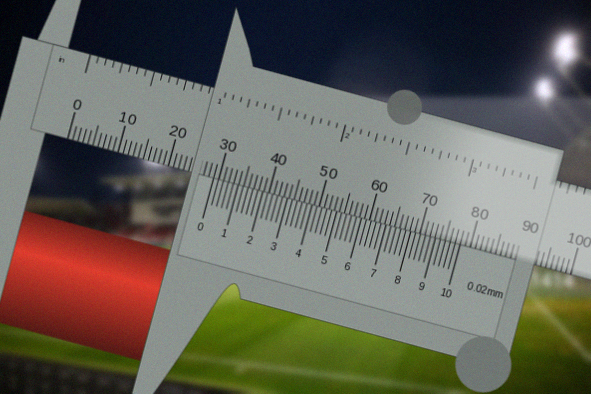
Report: 29.0mm
